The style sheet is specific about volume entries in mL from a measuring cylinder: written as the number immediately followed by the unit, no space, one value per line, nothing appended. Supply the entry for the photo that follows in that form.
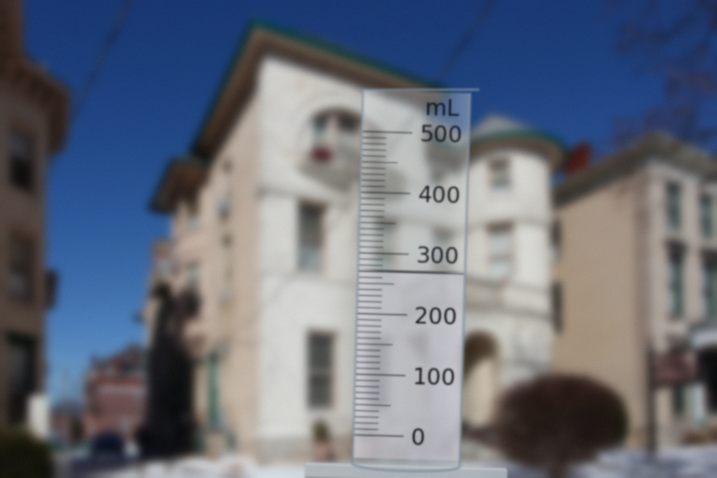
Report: 270mL
